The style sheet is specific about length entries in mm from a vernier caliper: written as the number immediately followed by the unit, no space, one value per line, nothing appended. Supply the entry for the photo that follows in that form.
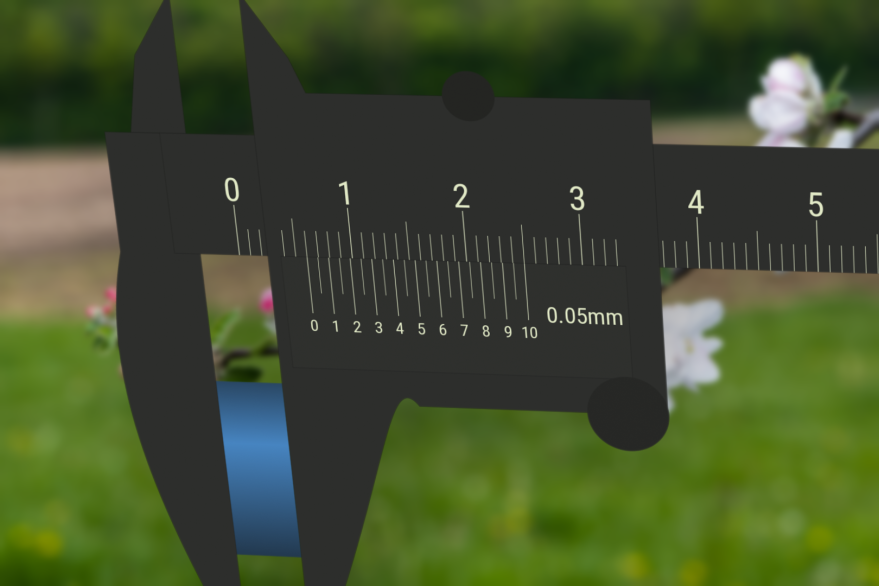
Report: 6.0mm
